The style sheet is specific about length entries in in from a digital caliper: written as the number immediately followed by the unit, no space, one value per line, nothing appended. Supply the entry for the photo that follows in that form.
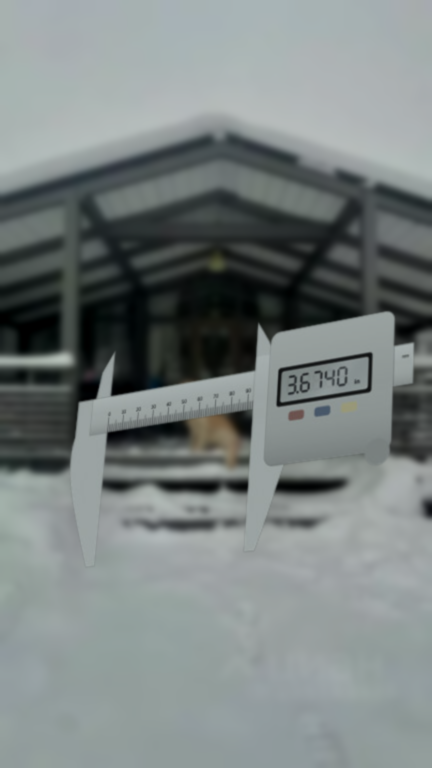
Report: 3.6740in
